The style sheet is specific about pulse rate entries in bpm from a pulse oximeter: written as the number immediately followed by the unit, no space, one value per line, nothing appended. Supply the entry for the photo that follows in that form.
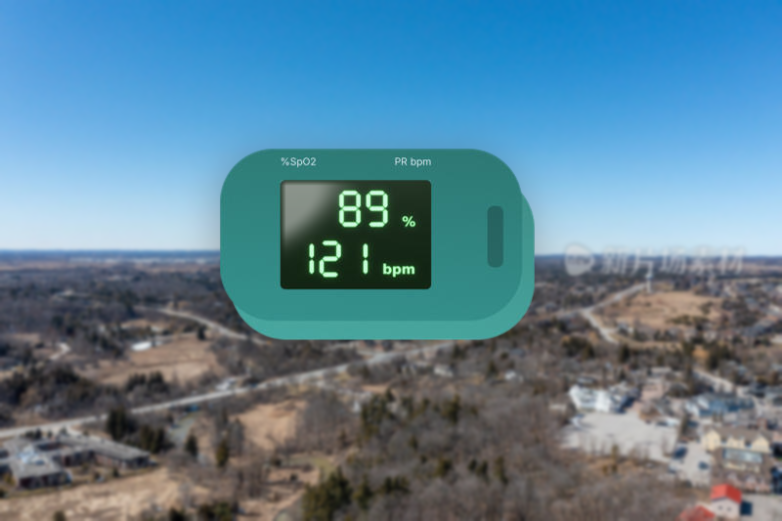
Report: 121bpm
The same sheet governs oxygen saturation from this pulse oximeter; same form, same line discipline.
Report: 89%
